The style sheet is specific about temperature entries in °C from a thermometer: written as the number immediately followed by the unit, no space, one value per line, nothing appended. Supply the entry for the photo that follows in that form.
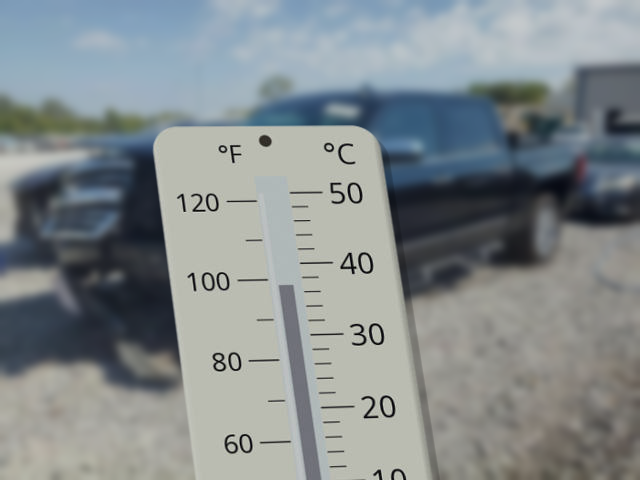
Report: 37°C
